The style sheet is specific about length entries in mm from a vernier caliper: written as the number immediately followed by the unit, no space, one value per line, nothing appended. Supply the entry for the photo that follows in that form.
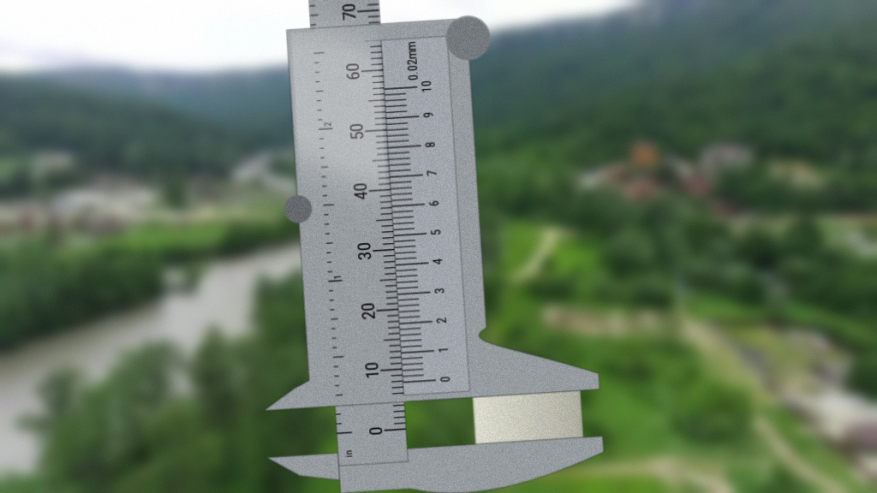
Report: 7.8mm
